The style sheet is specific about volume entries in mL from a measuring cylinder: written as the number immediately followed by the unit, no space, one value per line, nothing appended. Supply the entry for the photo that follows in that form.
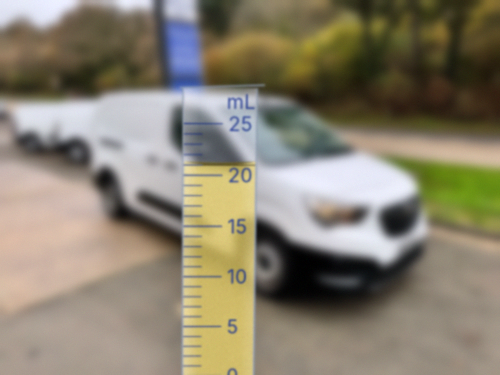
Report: 21mL
